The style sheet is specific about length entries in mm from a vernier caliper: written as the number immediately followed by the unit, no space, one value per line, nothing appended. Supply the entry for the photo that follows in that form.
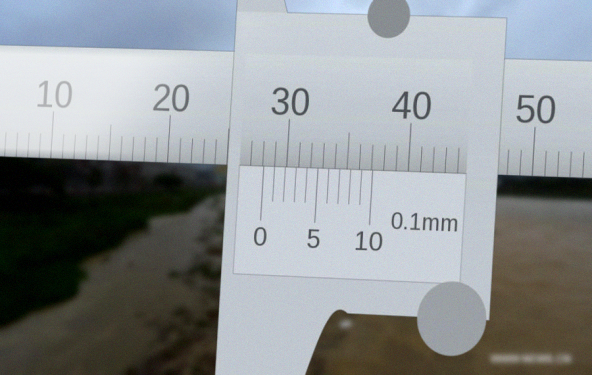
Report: 28.1mm
